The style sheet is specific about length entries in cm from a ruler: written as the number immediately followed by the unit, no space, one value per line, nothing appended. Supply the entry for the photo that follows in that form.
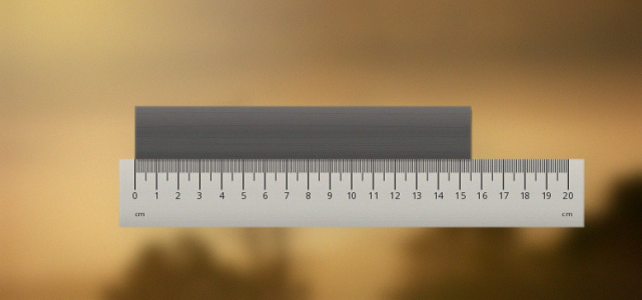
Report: 15.5cm
